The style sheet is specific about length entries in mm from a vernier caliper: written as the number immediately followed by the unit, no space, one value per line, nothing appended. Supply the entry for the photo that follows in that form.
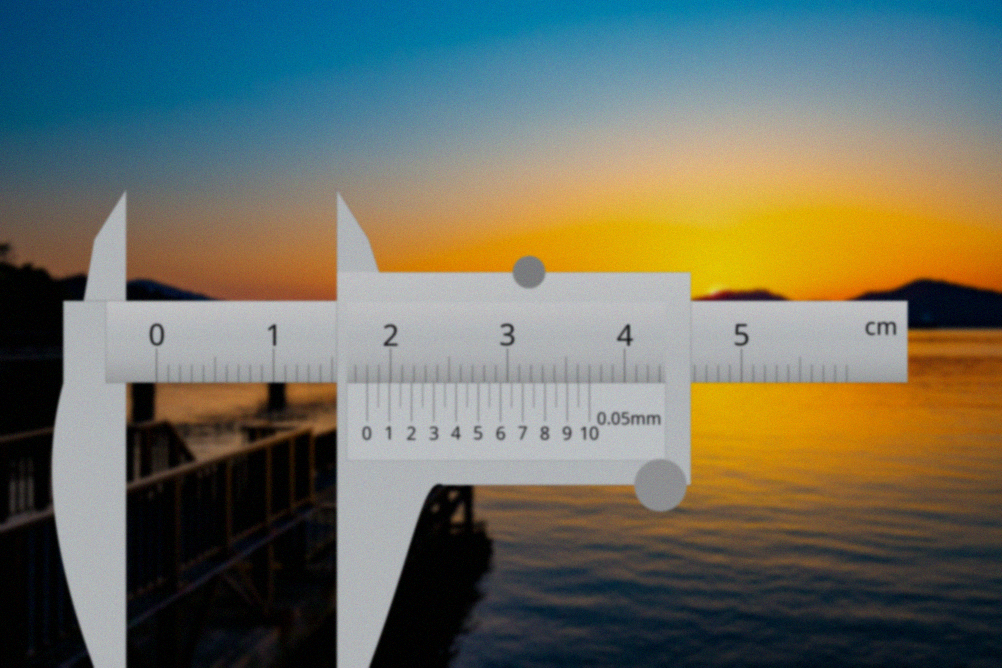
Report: 18.0mm
